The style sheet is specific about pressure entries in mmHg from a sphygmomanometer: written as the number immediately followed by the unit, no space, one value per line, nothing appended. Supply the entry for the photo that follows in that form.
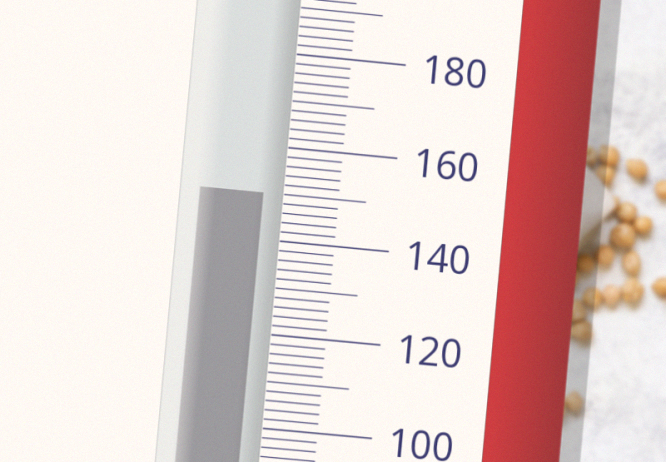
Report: 150mmHg
